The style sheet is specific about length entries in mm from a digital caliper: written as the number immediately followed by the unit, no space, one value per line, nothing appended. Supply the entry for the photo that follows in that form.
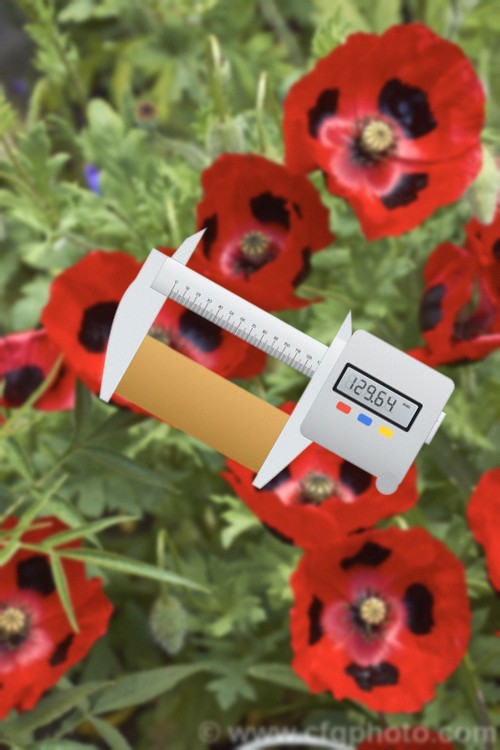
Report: 129.64mm
